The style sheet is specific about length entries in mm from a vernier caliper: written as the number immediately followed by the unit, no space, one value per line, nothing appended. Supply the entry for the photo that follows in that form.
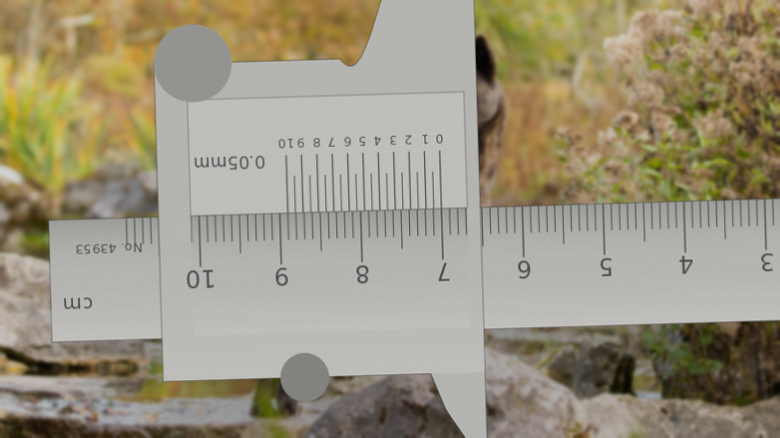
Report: 70.0mm
